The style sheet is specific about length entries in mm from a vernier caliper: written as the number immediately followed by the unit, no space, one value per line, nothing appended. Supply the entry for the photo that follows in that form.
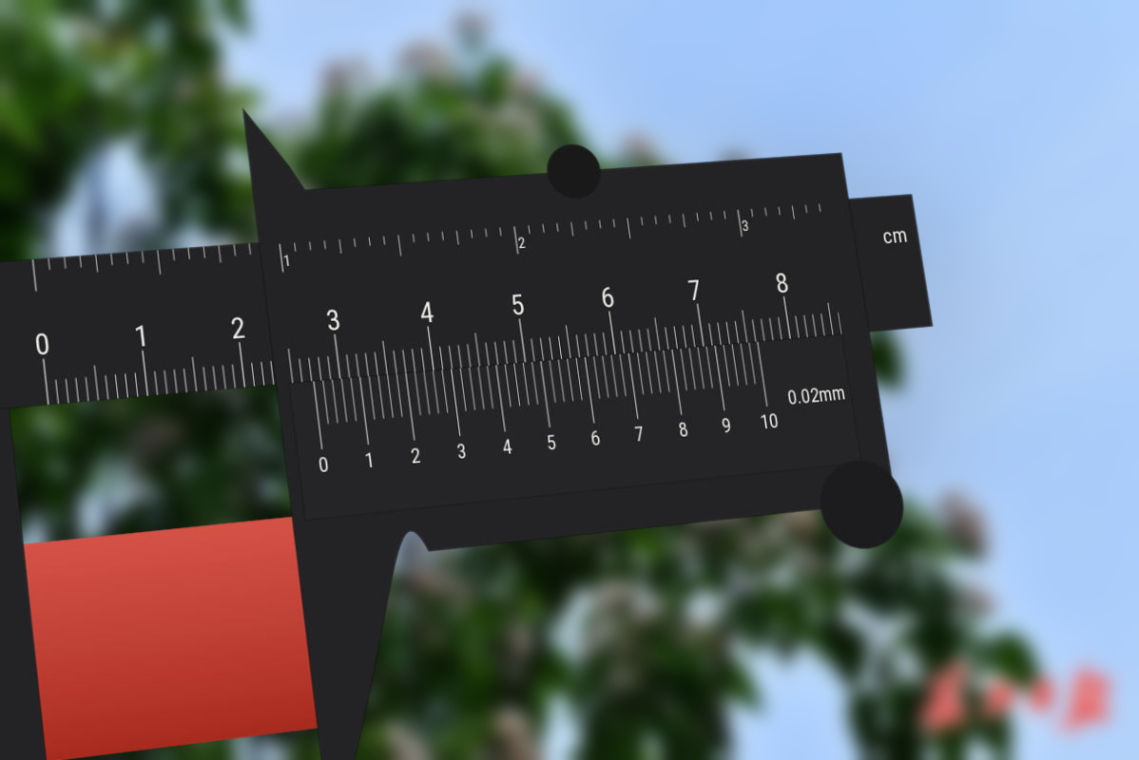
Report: 27.2mm
